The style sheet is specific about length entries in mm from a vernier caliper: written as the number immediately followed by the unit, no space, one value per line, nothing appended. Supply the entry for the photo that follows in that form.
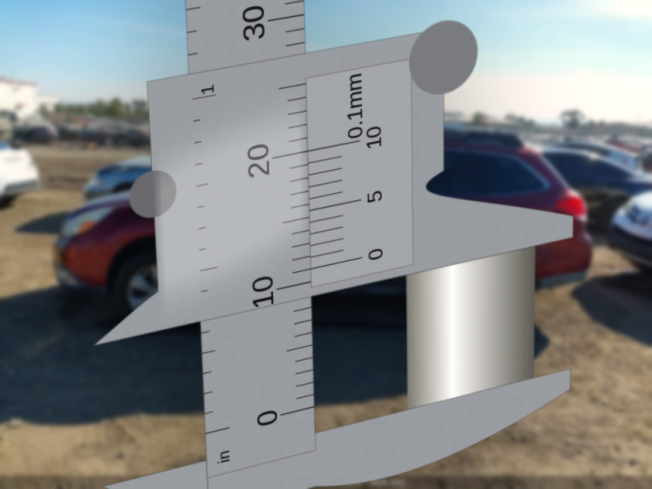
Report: 11.0mm
